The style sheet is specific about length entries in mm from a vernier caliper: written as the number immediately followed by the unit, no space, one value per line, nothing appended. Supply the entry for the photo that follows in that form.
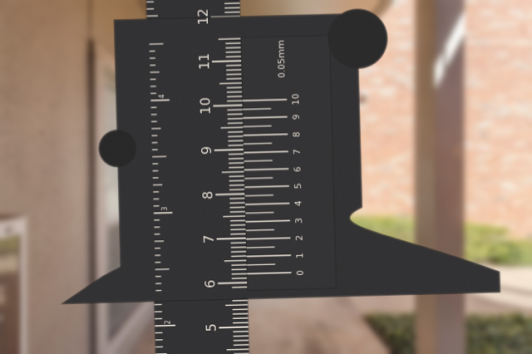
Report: 62.0mm
